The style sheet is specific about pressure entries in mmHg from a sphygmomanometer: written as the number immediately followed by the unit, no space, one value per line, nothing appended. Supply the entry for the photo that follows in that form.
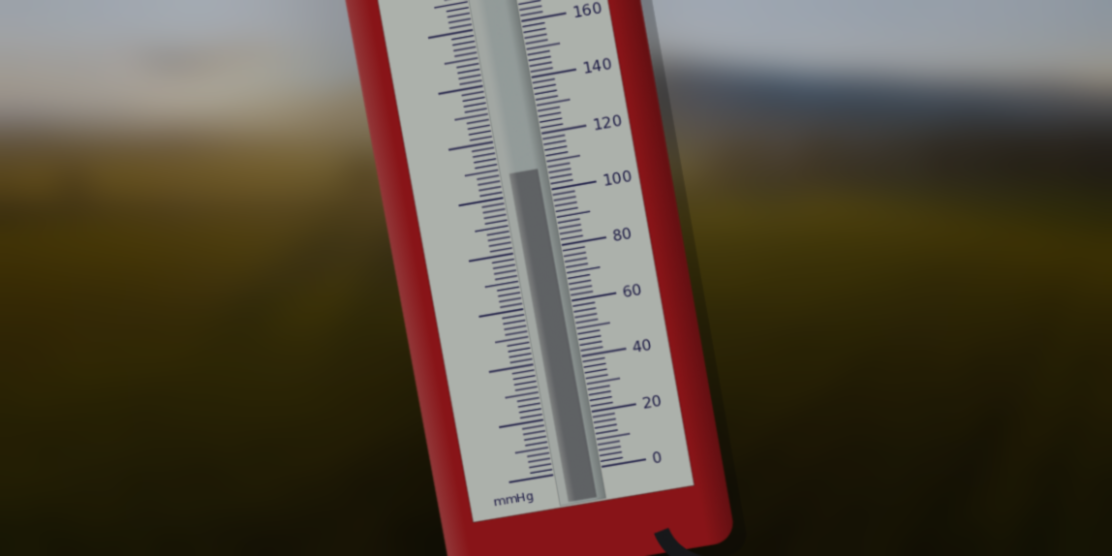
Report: 108mmHg
